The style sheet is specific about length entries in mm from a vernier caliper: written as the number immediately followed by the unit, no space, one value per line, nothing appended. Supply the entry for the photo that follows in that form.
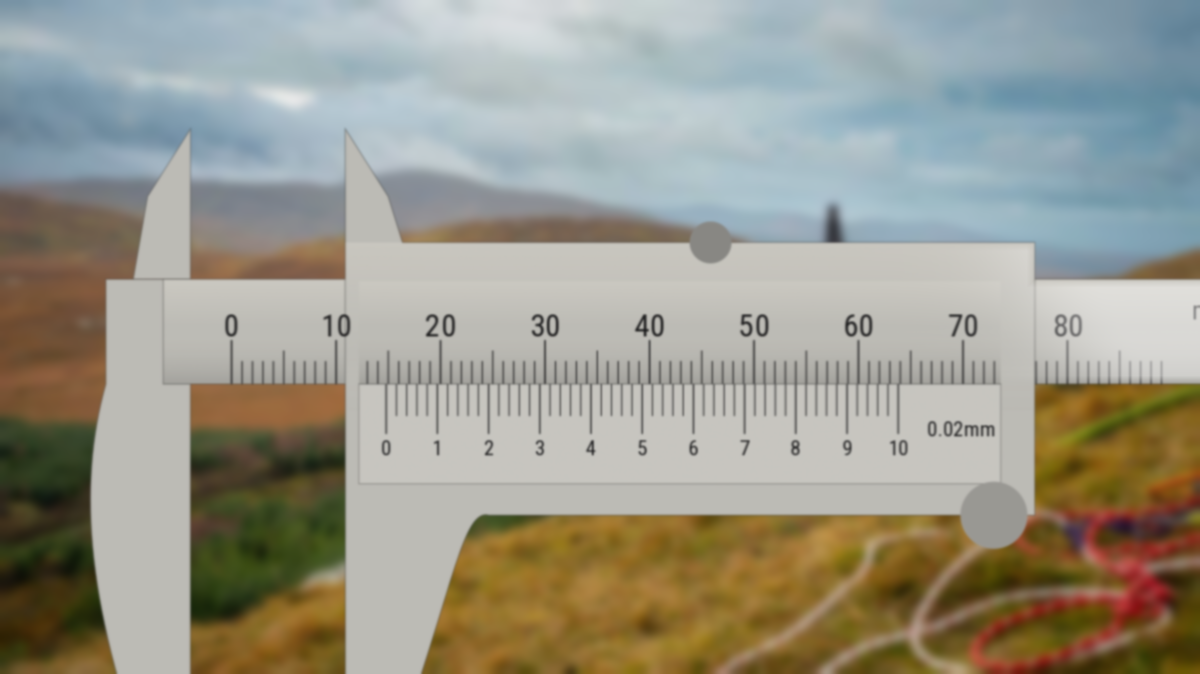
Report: 14.8mm
